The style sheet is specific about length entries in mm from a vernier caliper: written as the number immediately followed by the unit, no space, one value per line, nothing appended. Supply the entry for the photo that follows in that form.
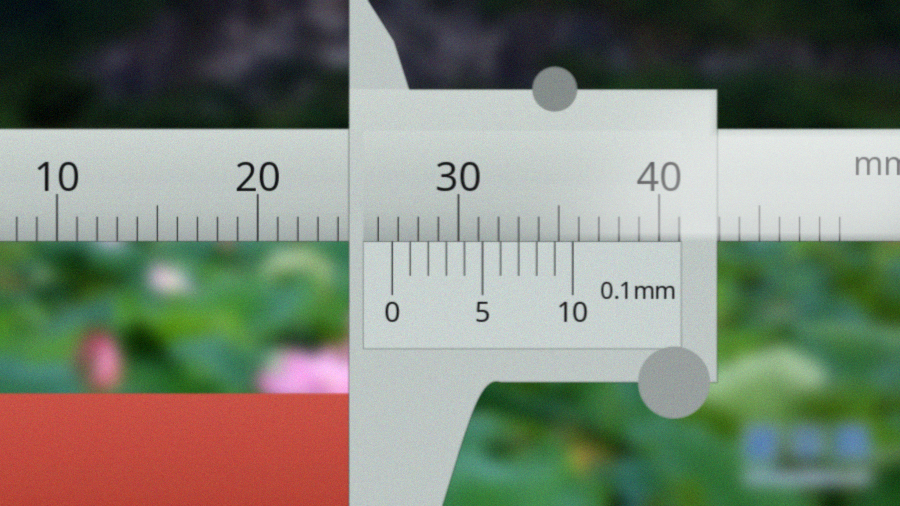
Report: 26.7mm
